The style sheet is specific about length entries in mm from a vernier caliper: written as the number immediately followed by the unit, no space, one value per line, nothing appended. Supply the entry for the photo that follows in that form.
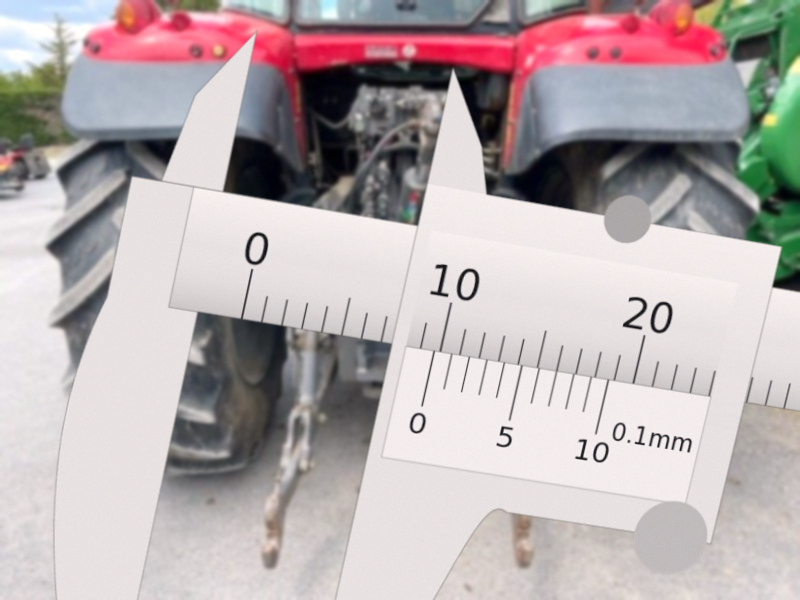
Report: 9.7mm
